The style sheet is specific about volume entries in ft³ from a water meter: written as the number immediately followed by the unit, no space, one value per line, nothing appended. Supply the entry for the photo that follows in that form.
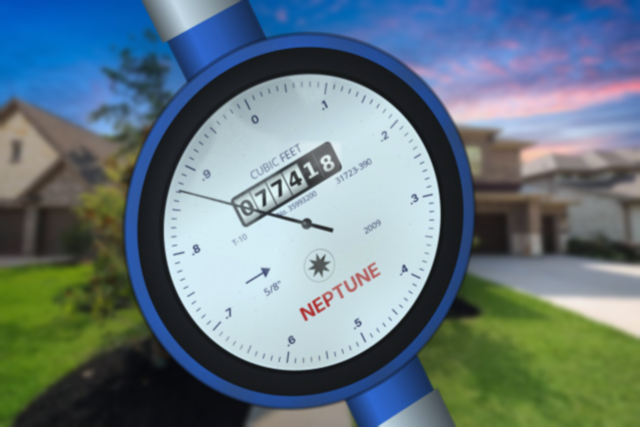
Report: 77417.87ft³
